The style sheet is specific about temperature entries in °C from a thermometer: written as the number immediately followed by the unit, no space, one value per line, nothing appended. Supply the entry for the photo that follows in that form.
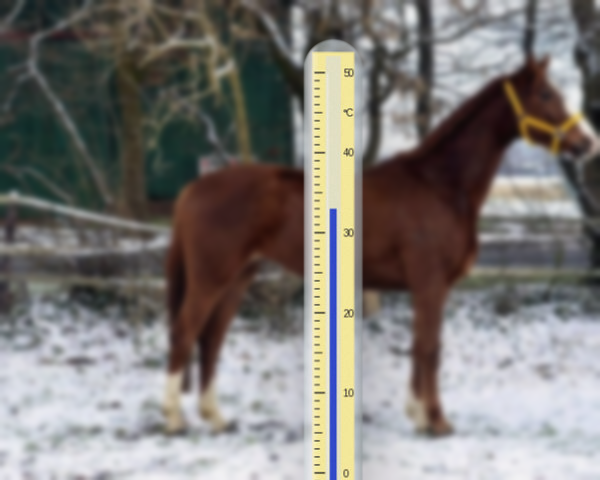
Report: 33°C
